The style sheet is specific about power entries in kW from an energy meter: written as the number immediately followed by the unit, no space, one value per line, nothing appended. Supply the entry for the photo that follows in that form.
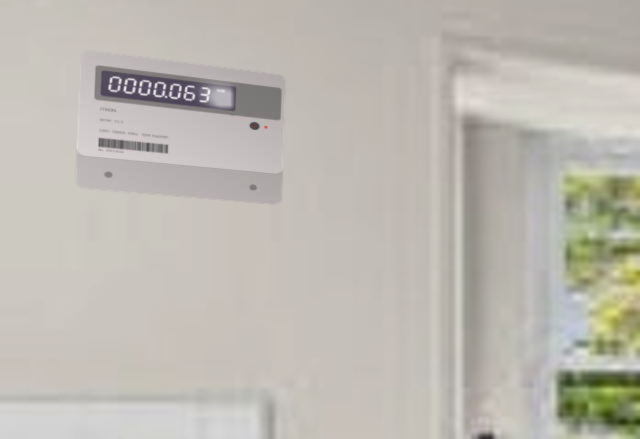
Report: 0.063kW
